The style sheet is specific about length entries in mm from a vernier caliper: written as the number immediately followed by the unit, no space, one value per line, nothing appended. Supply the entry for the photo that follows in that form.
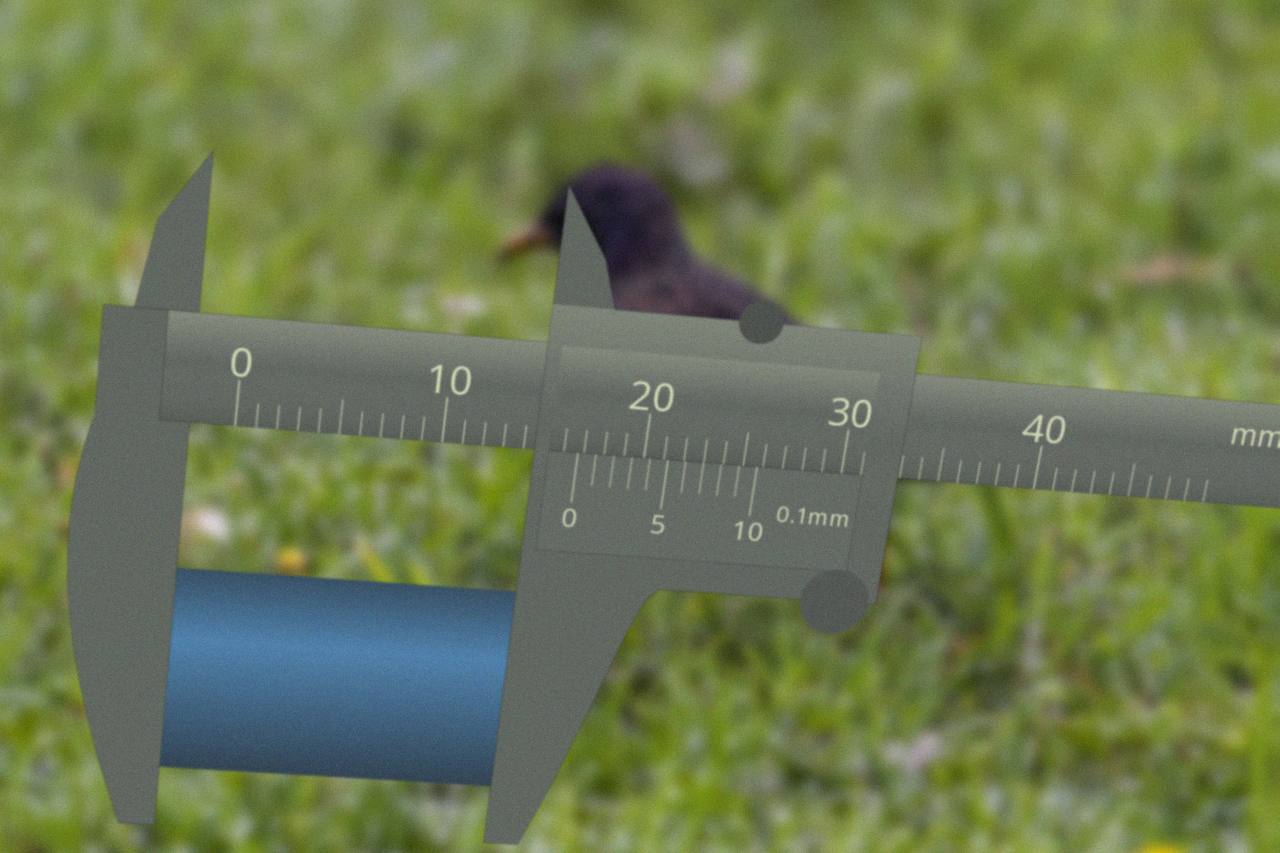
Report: 16.7mm
